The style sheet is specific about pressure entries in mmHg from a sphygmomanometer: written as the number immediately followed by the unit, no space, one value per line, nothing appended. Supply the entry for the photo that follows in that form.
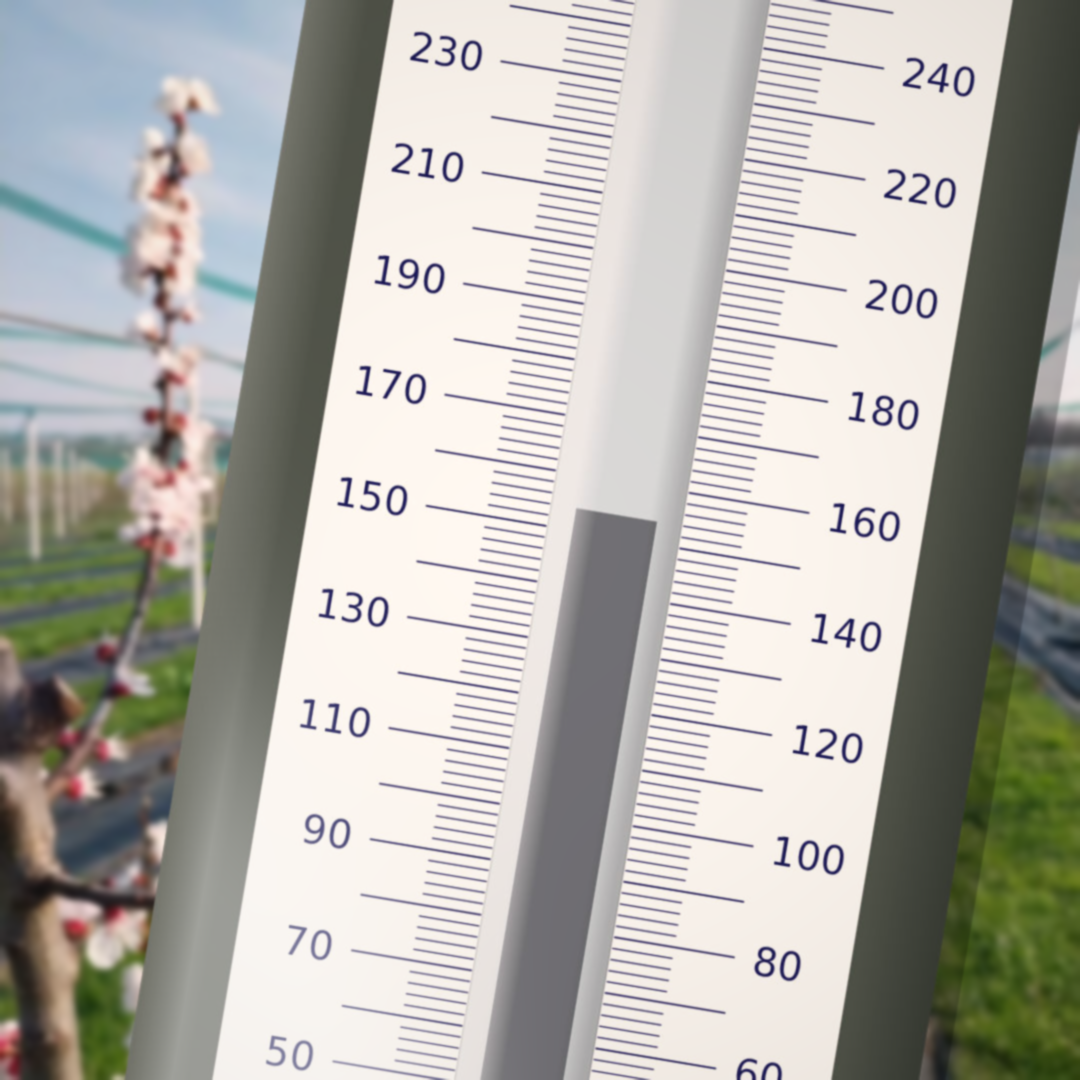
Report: 154mmHg
